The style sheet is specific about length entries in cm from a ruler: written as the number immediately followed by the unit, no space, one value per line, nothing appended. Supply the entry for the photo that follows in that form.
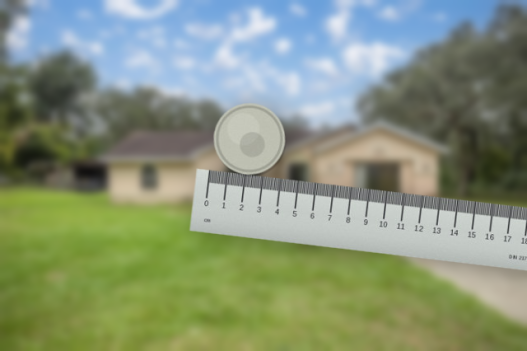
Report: 4cm
